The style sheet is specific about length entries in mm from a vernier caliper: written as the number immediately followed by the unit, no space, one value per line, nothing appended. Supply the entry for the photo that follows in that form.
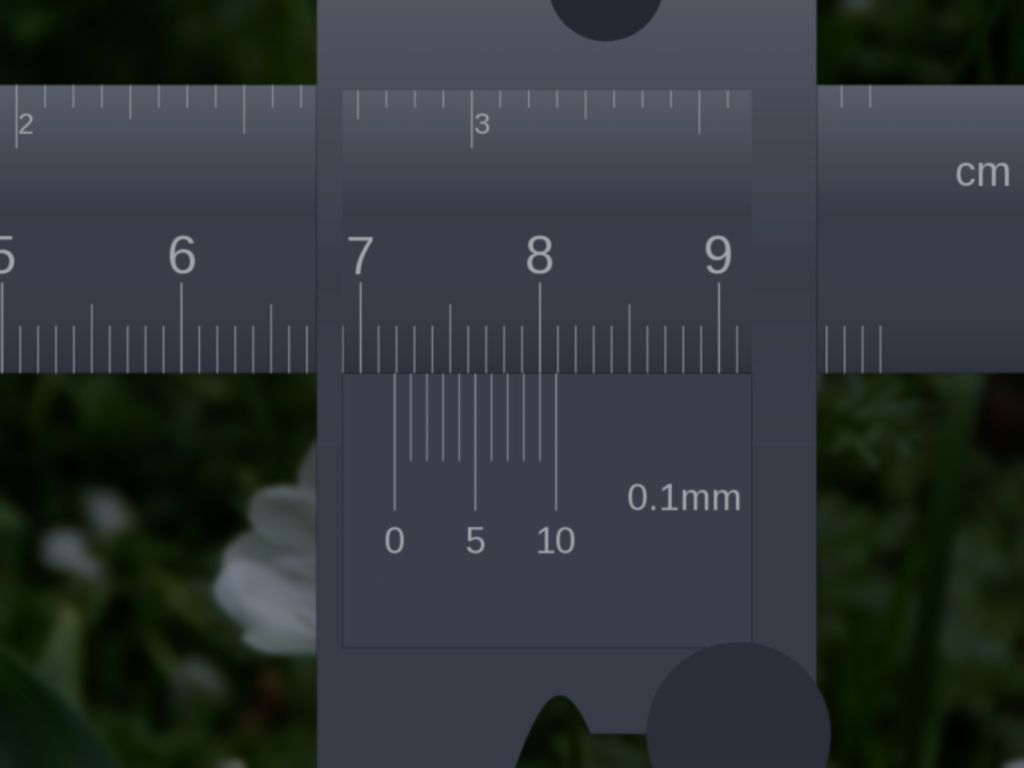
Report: 71.9mm
